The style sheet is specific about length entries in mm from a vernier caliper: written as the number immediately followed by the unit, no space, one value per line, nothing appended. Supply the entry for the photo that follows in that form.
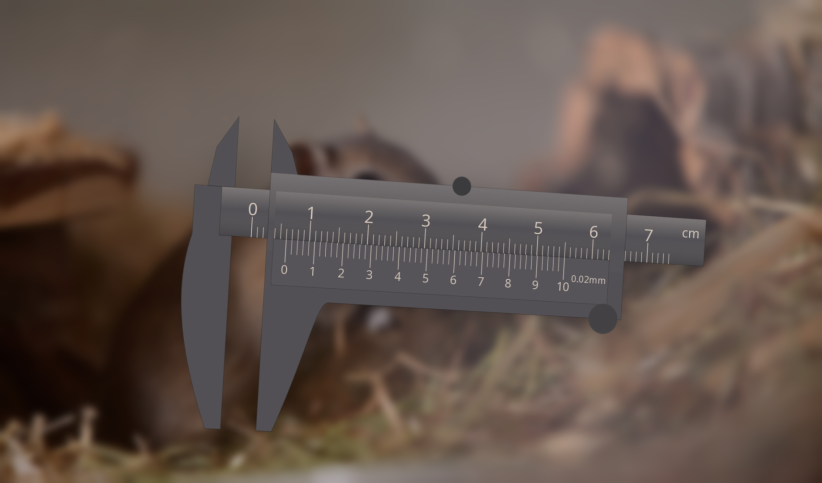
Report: 6.0mm
